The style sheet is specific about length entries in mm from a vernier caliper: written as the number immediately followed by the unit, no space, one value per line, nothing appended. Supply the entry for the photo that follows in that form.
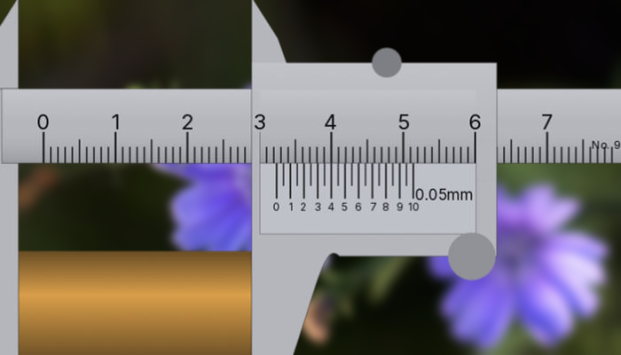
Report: 32.4mm
